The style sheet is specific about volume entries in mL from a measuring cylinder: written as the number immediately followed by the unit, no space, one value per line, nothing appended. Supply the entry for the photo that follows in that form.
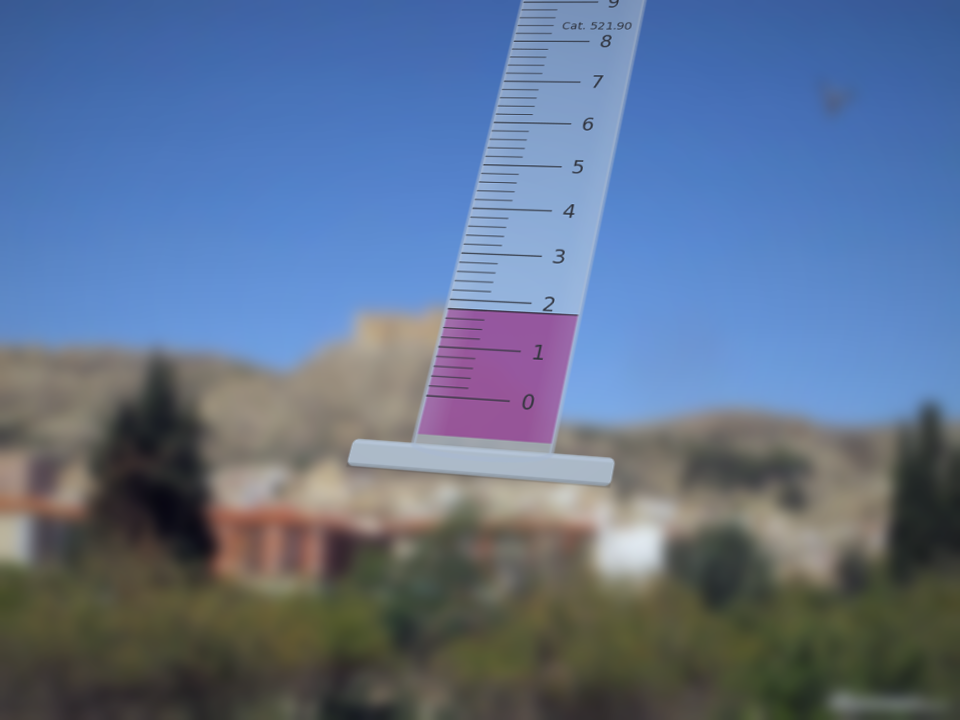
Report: 1.8mL
